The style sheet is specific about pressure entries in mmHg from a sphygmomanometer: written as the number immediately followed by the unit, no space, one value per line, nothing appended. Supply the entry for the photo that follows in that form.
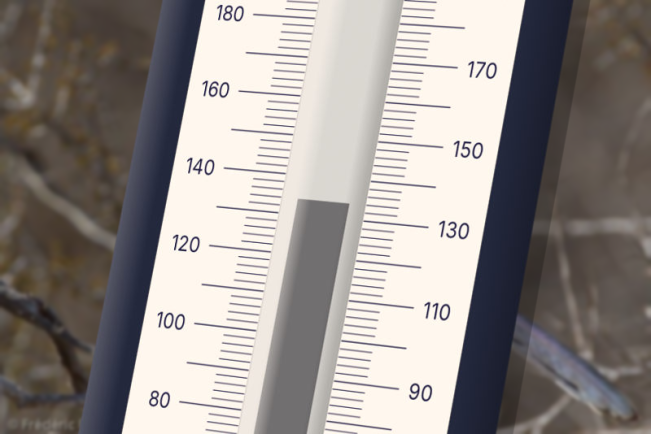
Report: 134mmHg
